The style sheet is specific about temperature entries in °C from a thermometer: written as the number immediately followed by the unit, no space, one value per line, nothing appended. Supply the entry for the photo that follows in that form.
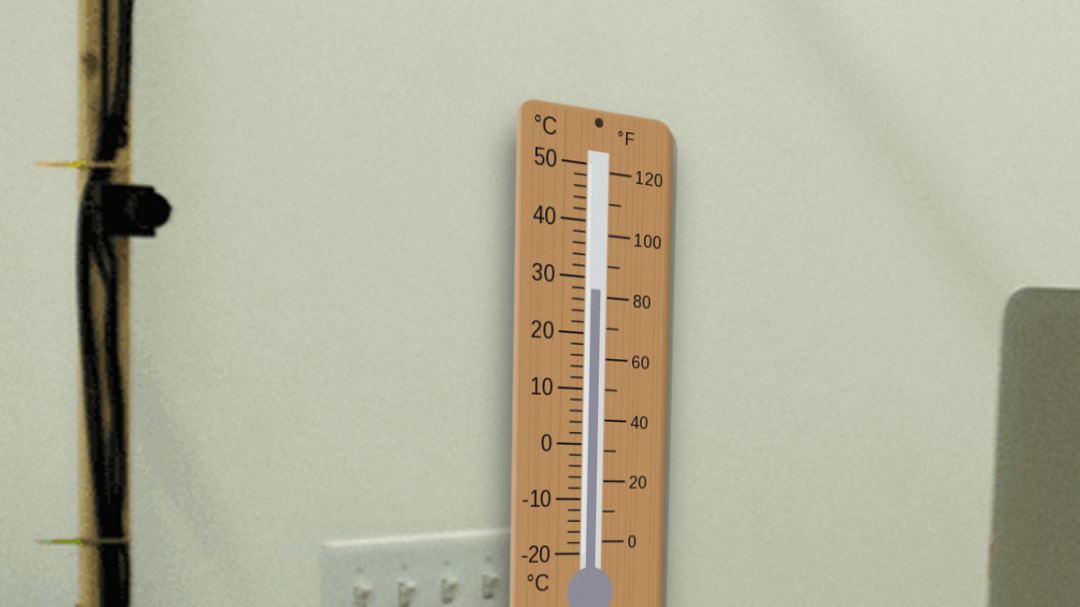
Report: 28°C
